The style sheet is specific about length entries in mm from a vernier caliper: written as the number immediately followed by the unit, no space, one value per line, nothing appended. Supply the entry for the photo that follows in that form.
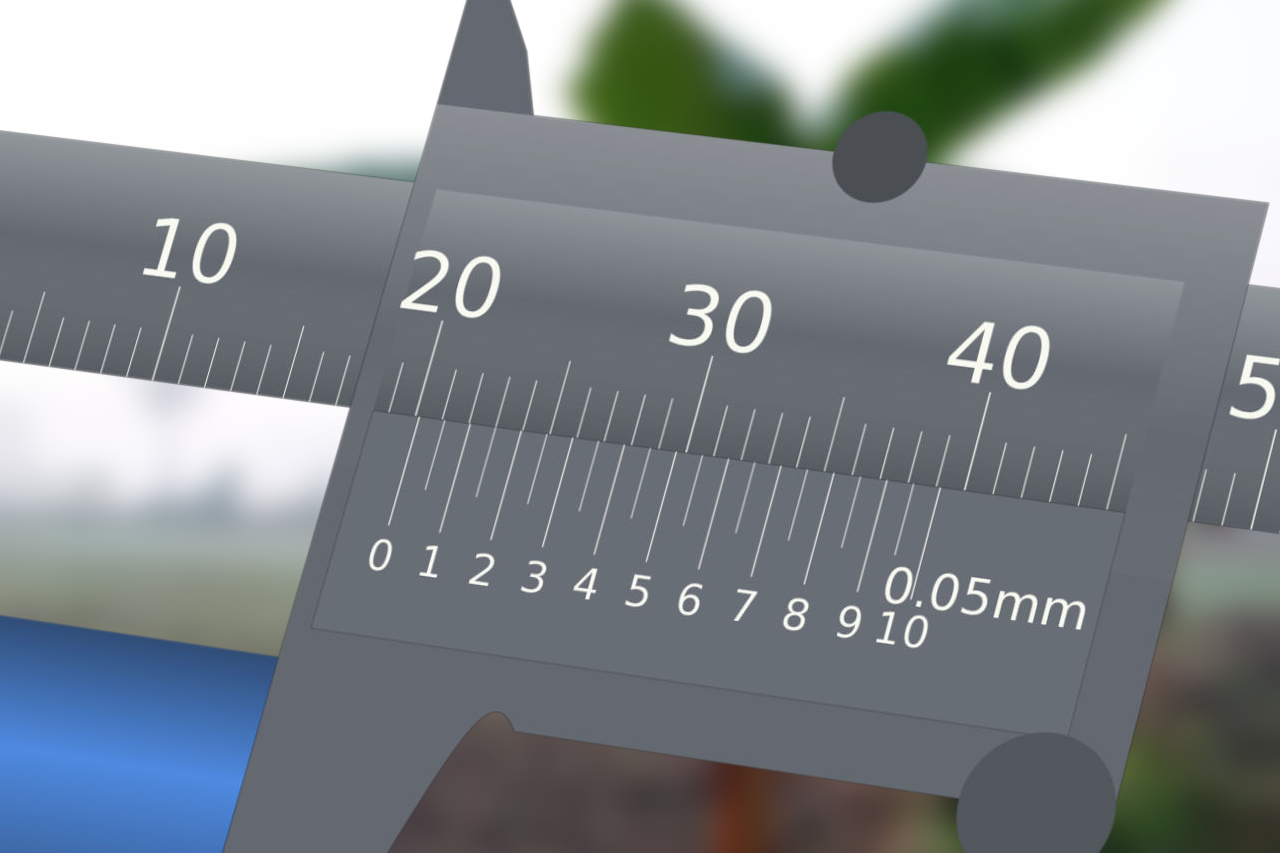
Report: 20.15mm
